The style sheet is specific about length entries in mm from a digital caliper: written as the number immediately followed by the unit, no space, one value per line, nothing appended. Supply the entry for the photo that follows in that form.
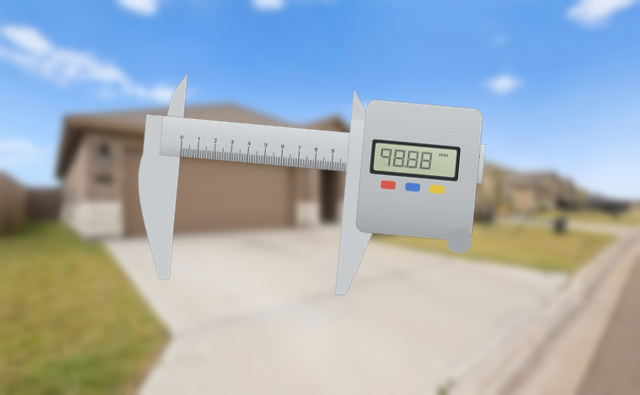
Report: 98.88mm
